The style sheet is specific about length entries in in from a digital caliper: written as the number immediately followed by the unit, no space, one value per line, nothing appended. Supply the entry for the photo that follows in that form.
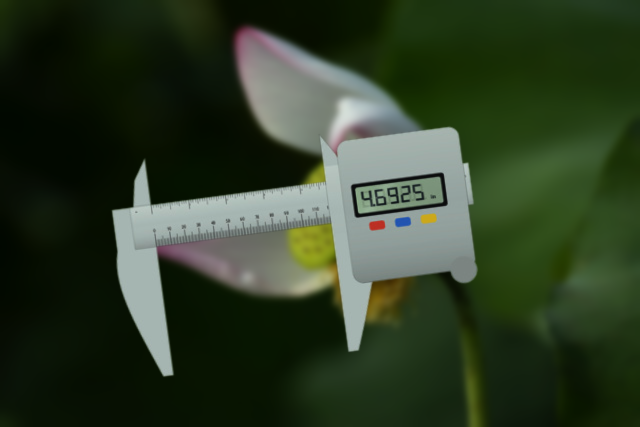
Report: 4.6925in
